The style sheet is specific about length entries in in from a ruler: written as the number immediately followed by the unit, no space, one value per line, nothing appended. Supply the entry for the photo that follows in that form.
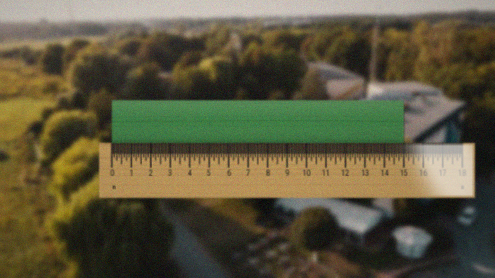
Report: 15in
